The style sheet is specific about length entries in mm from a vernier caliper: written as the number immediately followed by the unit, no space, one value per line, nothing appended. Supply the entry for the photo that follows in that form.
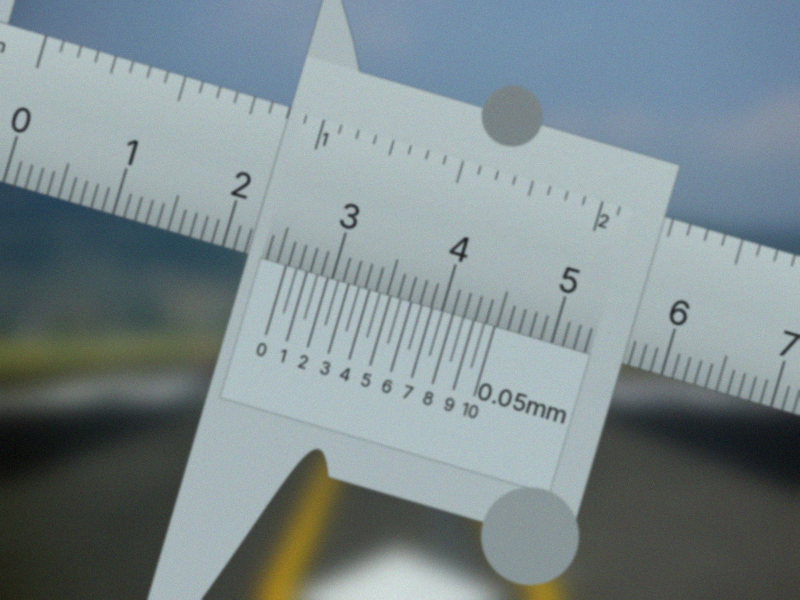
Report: 25.8mm
